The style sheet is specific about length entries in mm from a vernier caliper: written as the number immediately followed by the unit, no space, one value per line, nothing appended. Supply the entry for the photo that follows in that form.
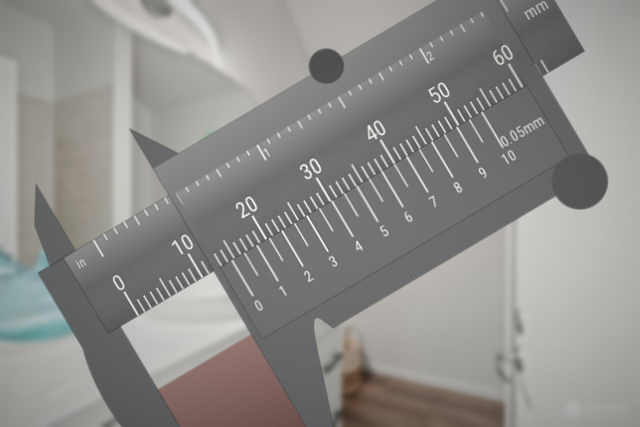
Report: 14.6mm
